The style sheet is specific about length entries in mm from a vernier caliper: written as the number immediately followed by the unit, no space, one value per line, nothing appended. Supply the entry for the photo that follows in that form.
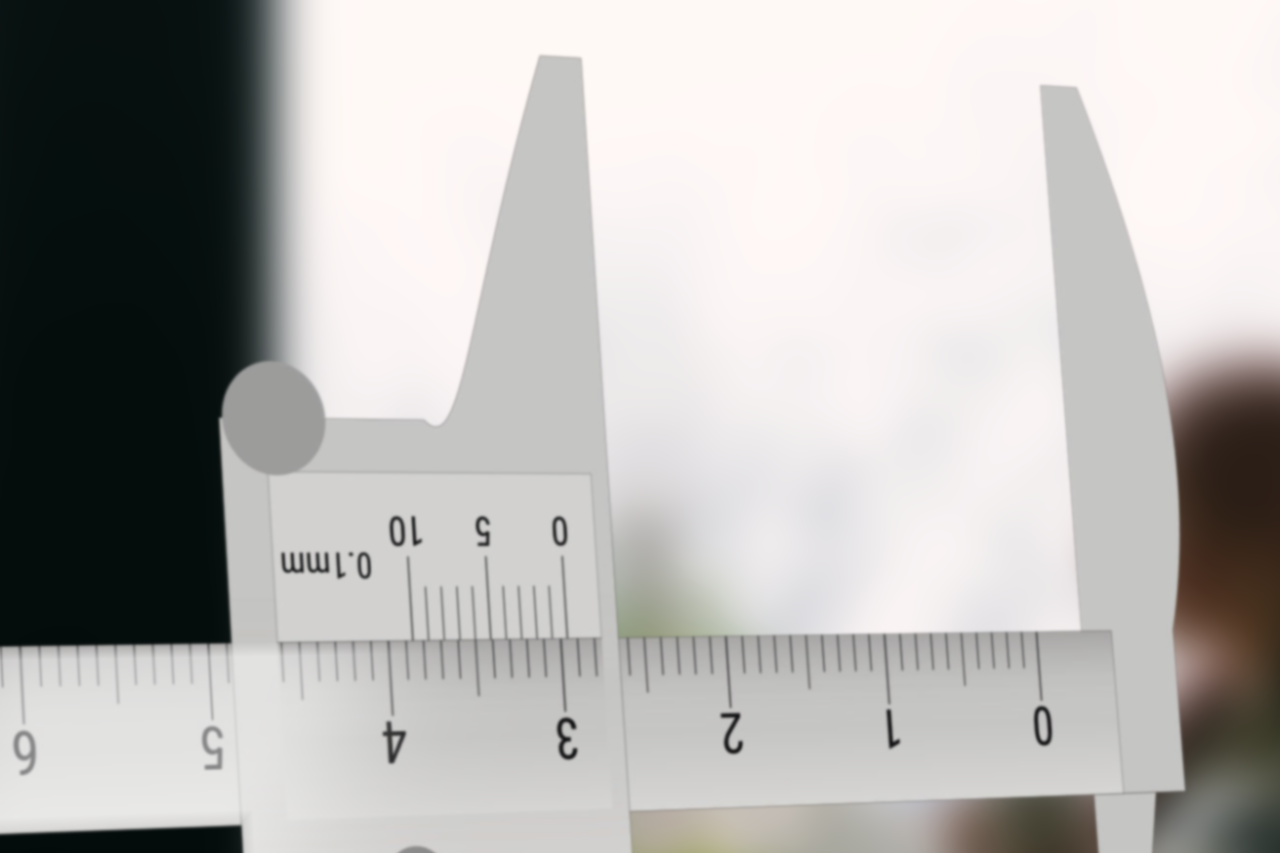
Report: 29.6mm
